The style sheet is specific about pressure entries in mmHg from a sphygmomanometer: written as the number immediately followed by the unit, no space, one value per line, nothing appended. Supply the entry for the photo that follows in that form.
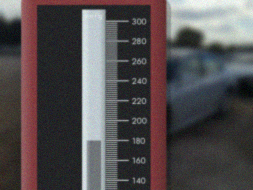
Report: 180mmHg
